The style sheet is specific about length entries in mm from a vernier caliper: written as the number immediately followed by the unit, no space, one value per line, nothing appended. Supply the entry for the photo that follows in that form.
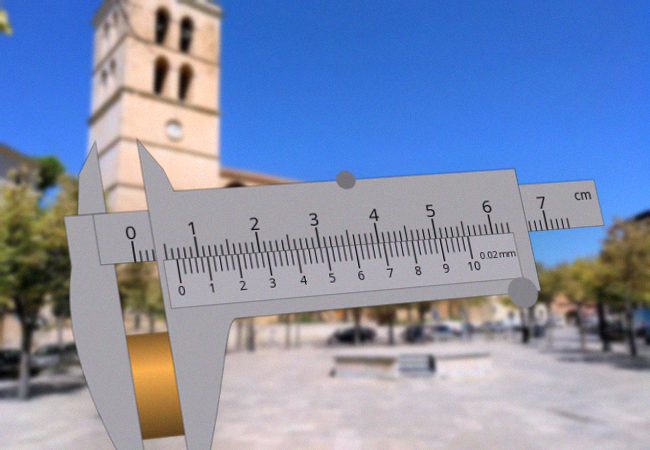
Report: 6.6mm
